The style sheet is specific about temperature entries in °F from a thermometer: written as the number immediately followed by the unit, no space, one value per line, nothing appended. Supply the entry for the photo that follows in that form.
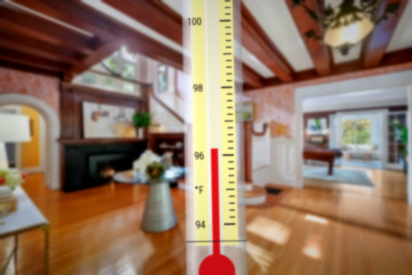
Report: 96.2°F
